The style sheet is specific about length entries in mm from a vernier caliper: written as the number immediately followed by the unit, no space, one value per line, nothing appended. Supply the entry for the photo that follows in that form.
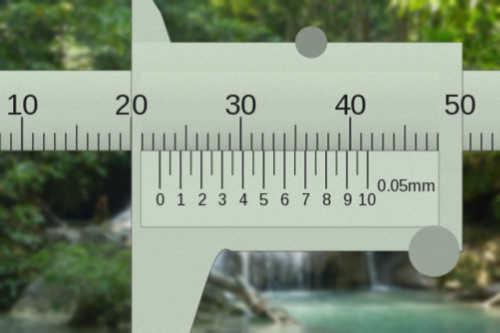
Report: 22.6mm
